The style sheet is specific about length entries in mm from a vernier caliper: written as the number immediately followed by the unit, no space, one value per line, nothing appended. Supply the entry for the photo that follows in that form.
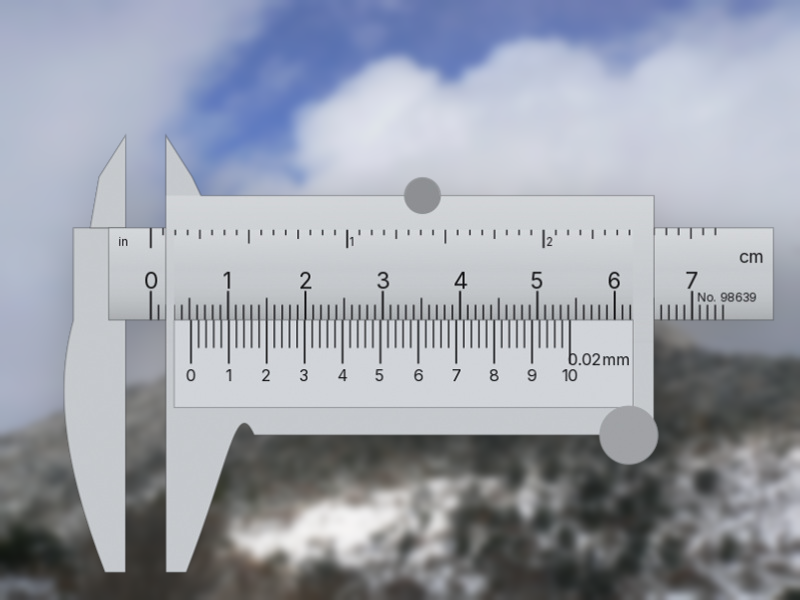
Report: 5.2mm
